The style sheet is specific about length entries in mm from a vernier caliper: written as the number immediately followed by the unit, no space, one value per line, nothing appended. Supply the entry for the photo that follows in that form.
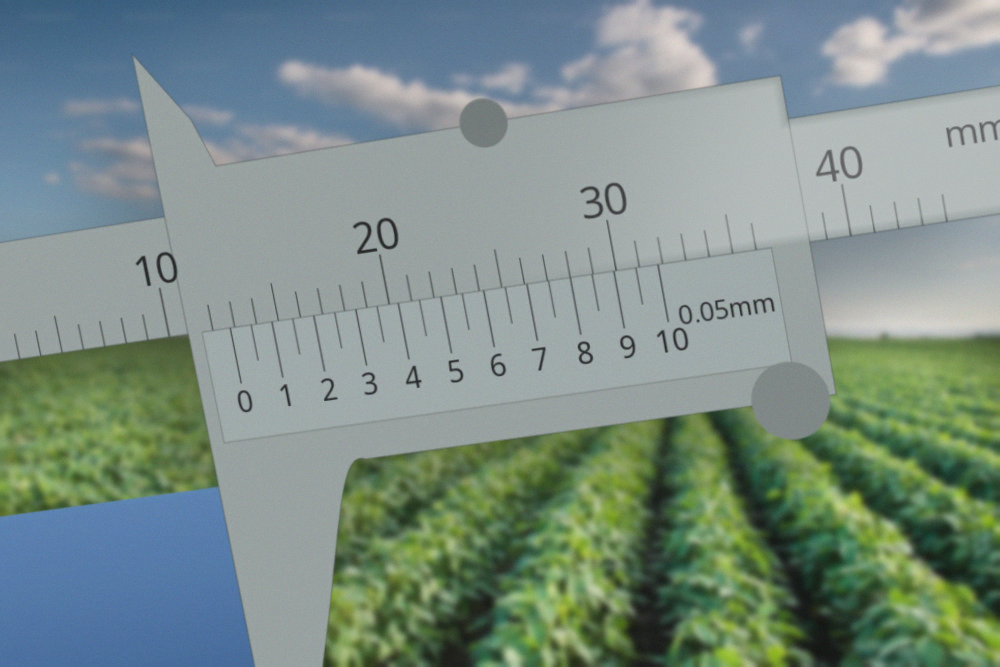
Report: 12.8mm
